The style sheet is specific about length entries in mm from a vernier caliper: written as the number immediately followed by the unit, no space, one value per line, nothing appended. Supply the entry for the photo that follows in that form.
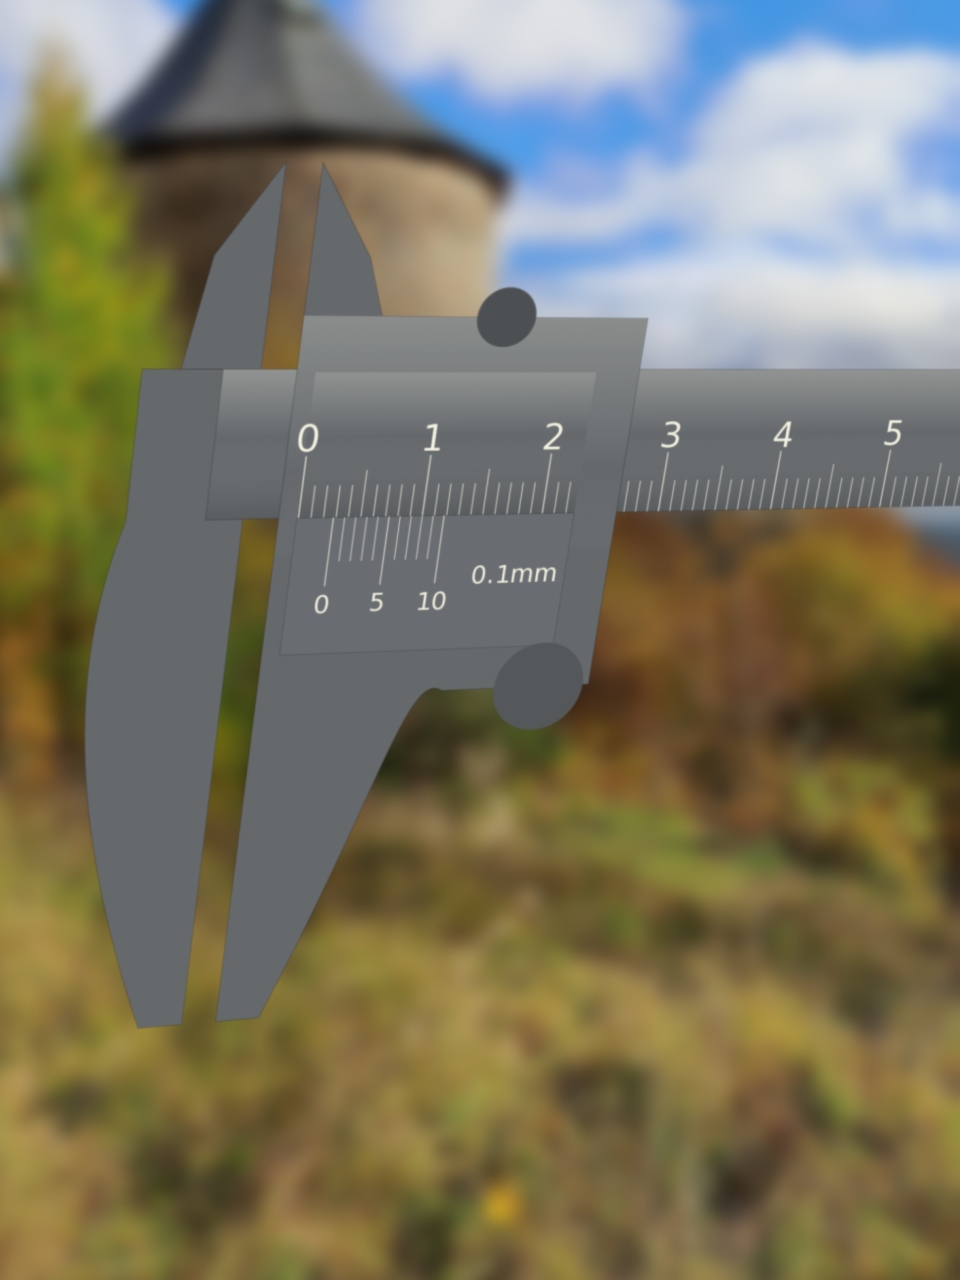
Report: 2.8mm
